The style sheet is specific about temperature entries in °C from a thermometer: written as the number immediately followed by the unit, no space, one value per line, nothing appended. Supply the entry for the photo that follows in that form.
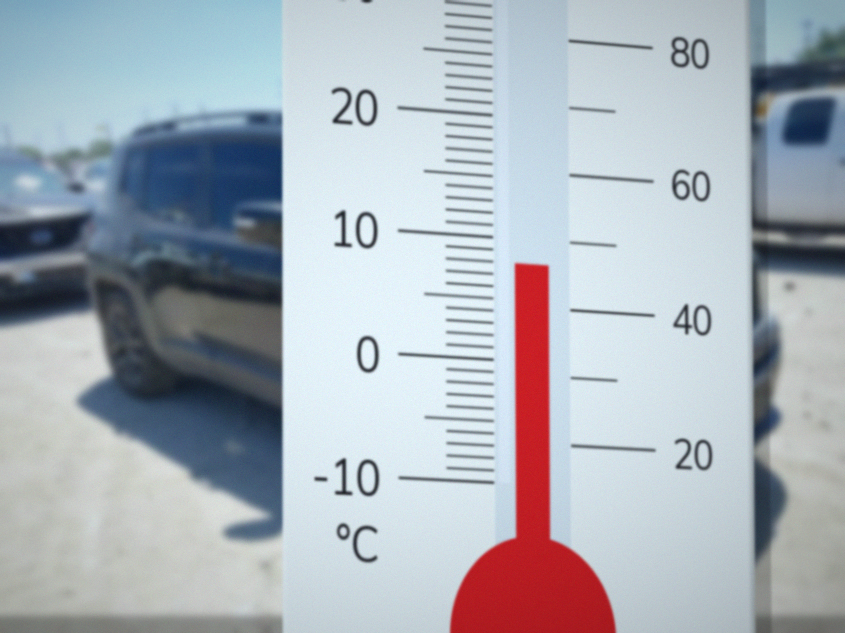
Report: 8°C
